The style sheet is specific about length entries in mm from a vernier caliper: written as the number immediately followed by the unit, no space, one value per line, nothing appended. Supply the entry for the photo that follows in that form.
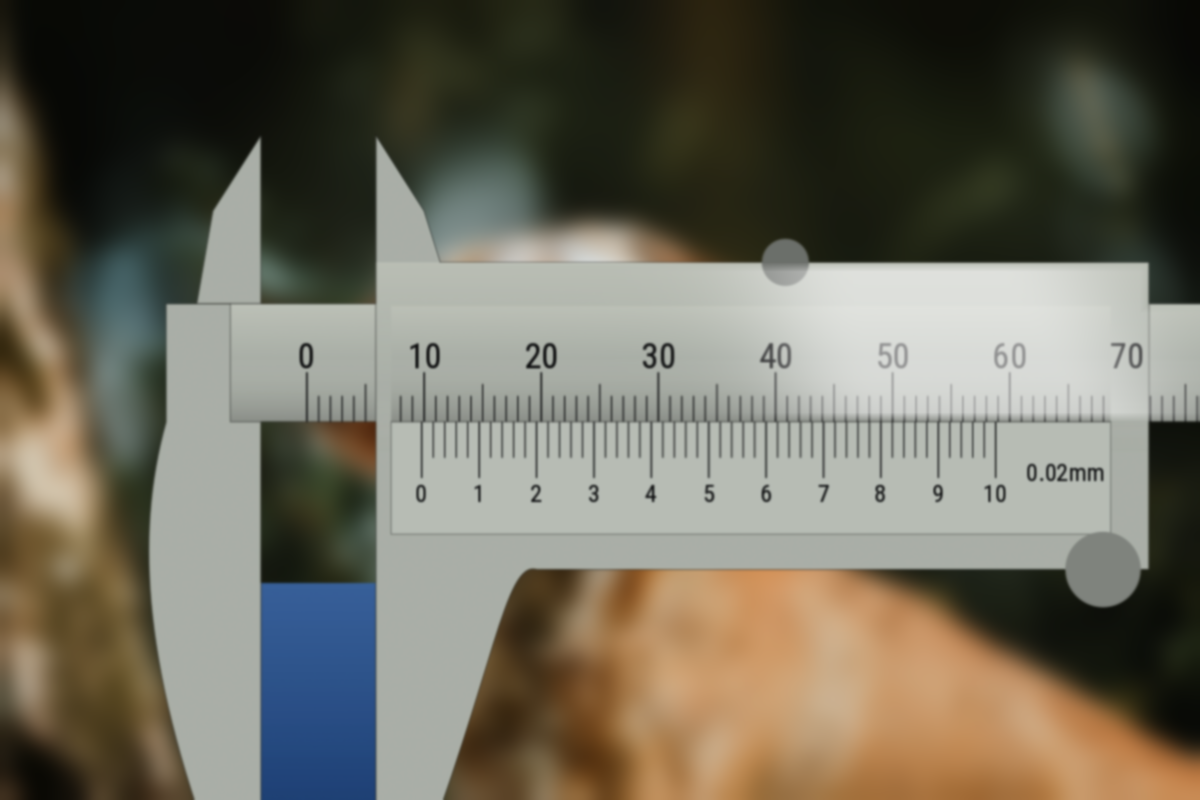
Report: 9.8mm
